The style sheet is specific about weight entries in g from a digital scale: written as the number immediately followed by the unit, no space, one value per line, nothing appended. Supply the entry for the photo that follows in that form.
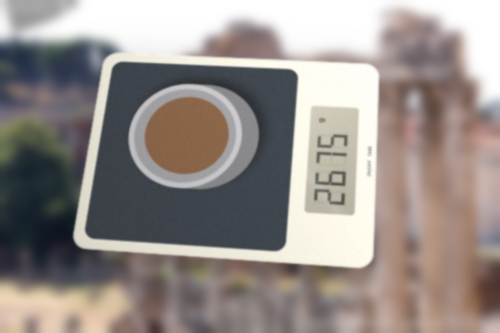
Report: 2675g
